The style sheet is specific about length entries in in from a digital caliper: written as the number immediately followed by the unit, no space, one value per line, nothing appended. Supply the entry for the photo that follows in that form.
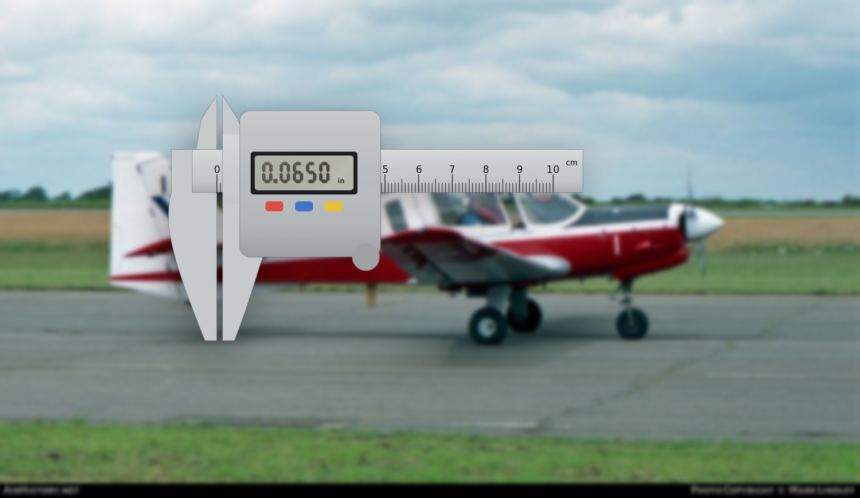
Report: 0.0650in
